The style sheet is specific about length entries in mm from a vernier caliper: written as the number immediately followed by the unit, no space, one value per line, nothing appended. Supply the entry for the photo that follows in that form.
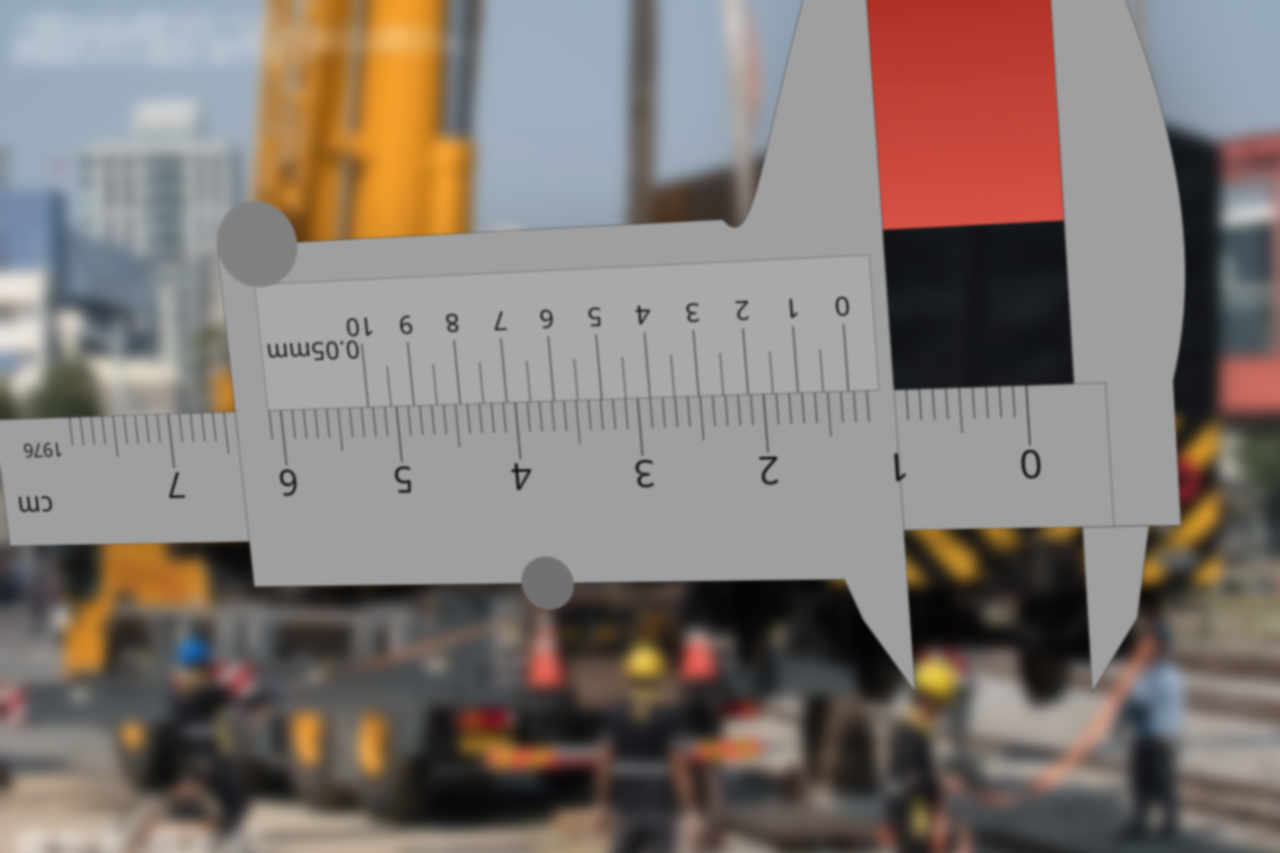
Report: 13.4mm
